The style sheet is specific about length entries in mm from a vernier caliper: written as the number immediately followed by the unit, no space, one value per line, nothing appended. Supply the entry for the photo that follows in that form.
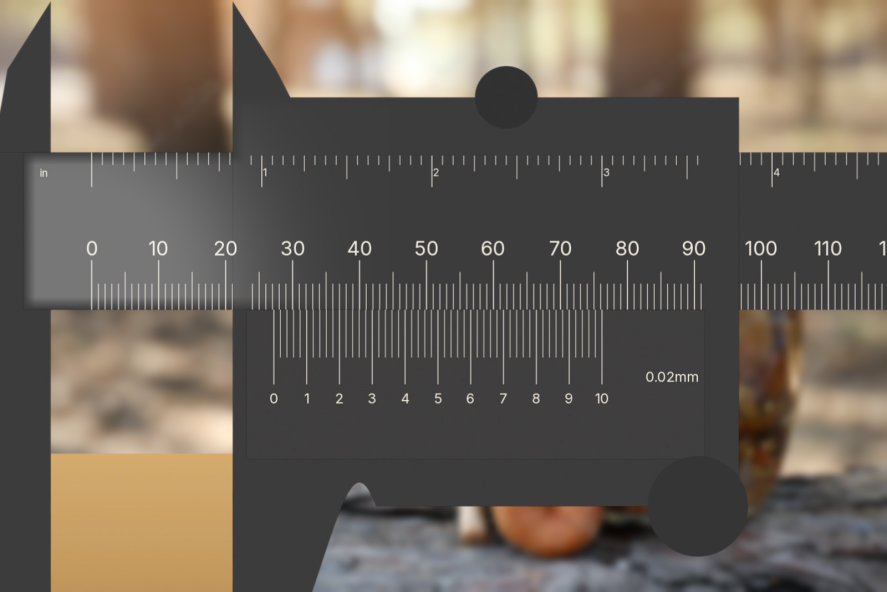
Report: 27.2mm
